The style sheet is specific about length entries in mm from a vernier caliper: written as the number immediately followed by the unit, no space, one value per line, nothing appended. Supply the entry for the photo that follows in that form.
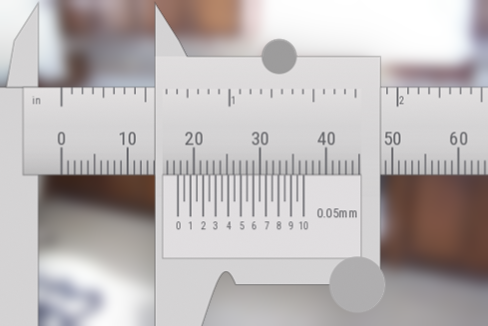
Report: 17.6mm
